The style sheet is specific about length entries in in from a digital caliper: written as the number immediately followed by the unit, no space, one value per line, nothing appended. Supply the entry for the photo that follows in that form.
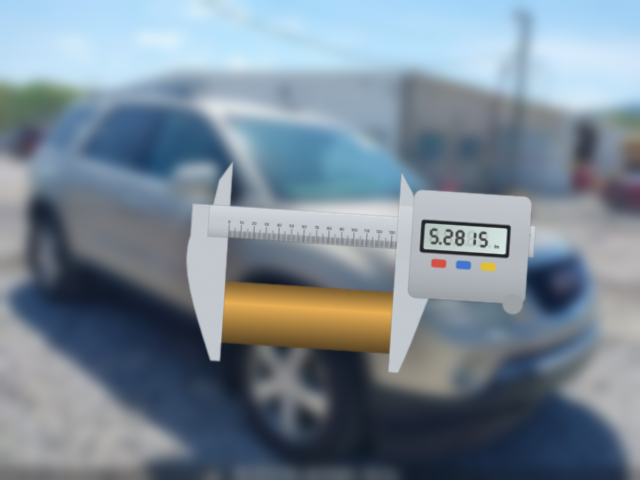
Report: 5.2815in
